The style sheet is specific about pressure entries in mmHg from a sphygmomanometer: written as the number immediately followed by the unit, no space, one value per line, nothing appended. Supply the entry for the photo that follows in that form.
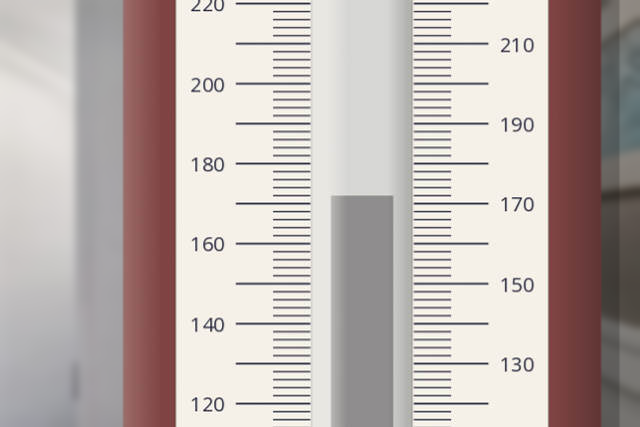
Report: 172mmHg
